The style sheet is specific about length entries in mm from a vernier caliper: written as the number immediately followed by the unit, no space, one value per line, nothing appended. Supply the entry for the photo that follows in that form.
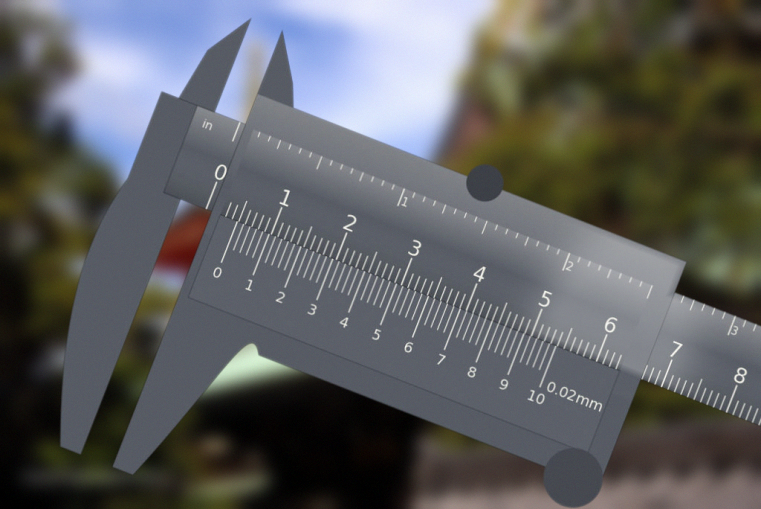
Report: 4.8mm
